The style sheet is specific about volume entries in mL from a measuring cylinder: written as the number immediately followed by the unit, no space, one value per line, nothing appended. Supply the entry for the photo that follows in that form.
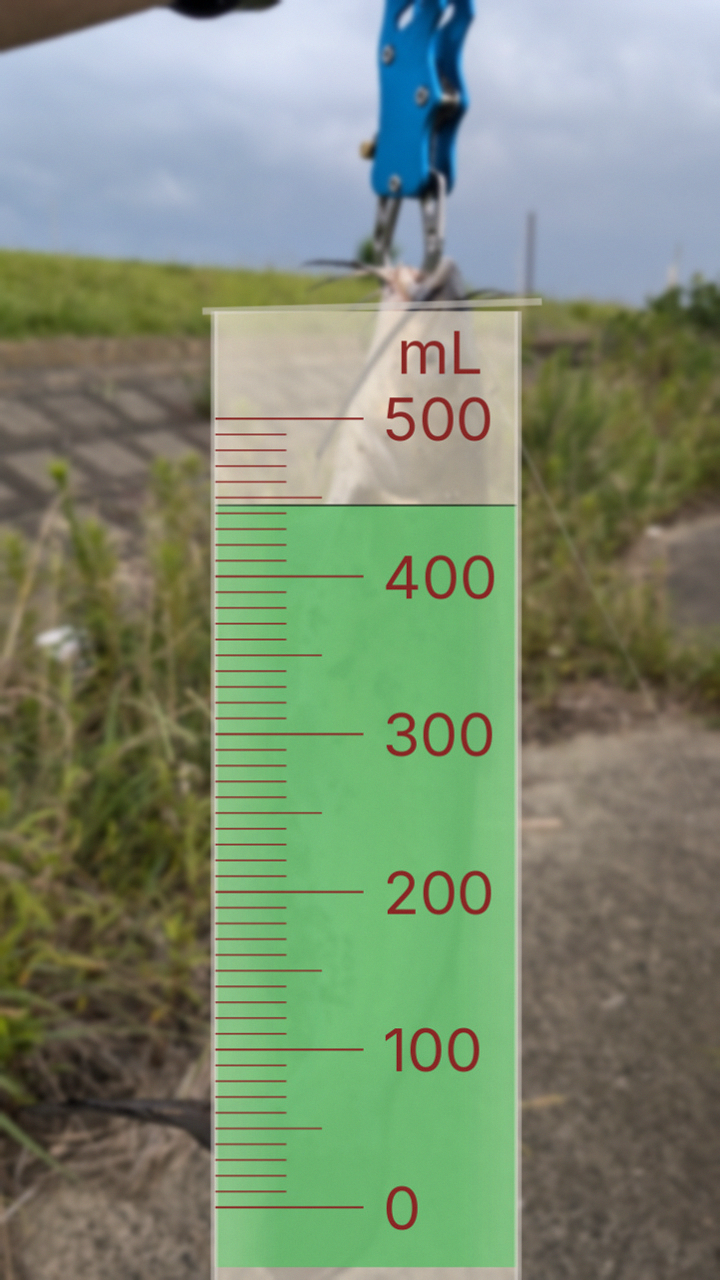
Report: 445mL
